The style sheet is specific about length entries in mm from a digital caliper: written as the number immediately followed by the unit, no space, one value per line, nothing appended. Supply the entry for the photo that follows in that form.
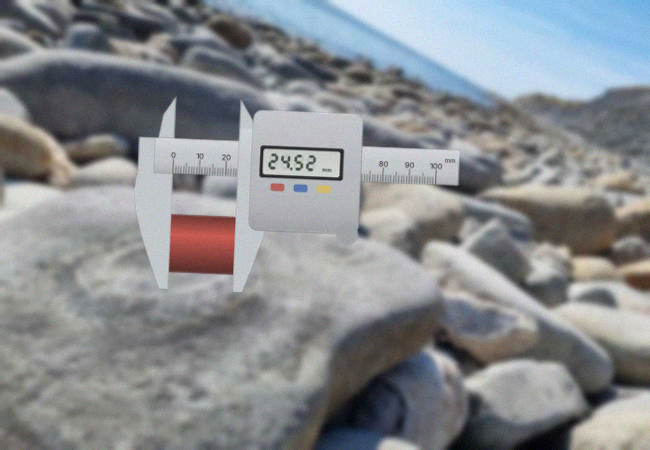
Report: 24.52mm
